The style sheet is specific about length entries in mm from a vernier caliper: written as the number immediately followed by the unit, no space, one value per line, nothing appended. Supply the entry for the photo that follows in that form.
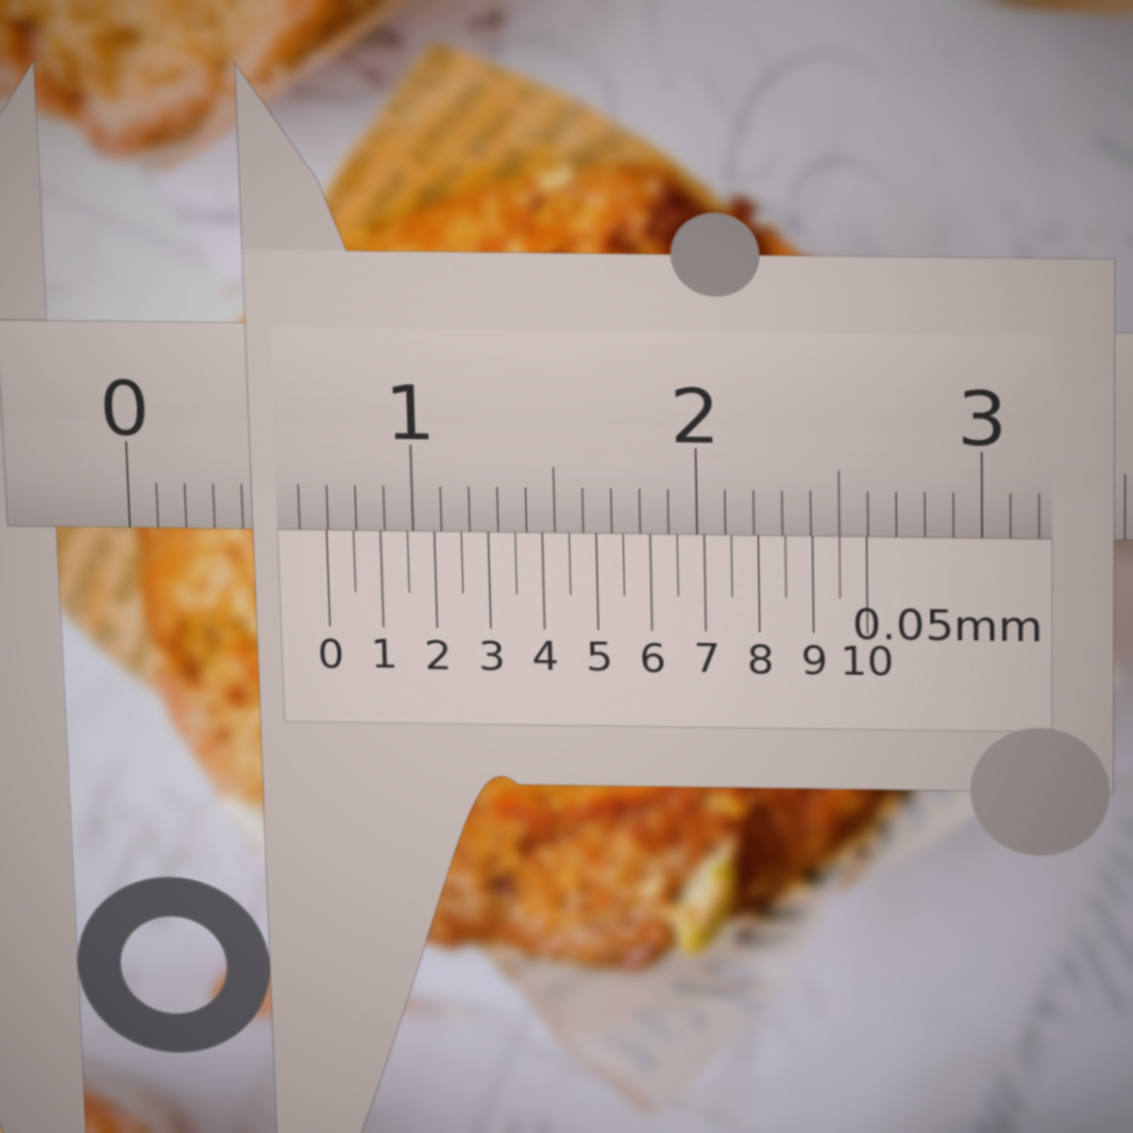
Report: 6.95mm
